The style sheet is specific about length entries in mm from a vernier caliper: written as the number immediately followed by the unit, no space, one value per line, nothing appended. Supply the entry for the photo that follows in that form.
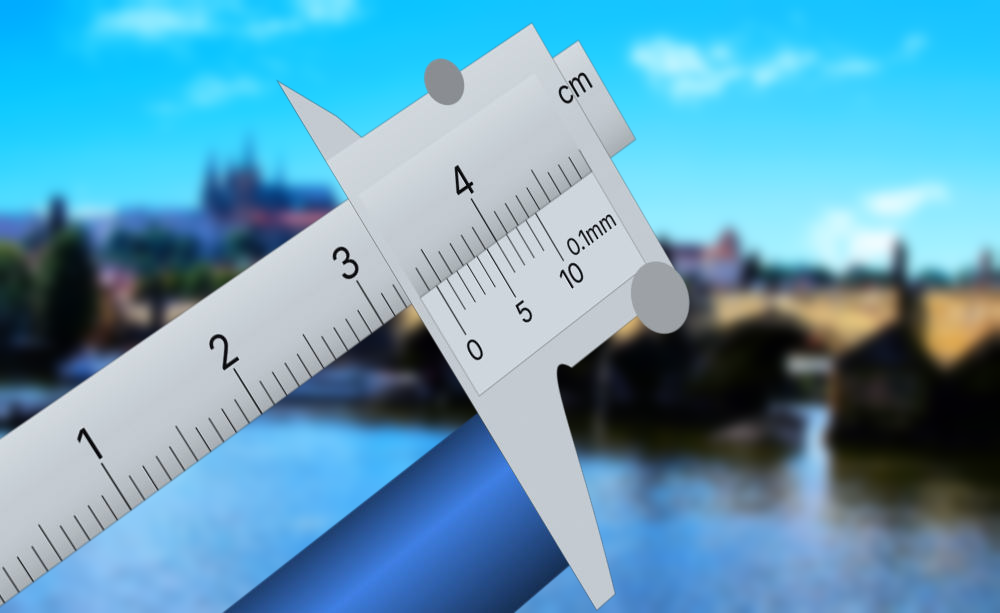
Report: 34.6mm
